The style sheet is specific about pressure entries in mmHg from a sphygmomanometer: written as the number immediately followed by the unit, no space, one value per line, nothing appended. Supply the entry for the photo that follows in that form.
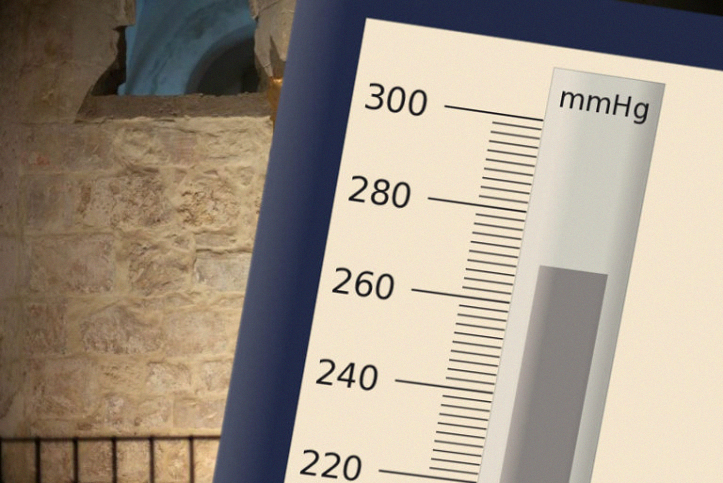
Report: 269mmHg
